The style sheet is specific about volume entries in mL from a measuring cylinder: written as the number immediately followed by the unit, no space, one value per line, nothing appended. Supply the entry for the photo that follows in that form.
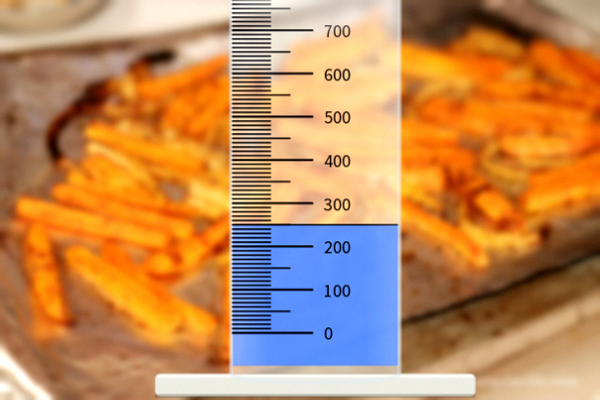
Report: 250mL
